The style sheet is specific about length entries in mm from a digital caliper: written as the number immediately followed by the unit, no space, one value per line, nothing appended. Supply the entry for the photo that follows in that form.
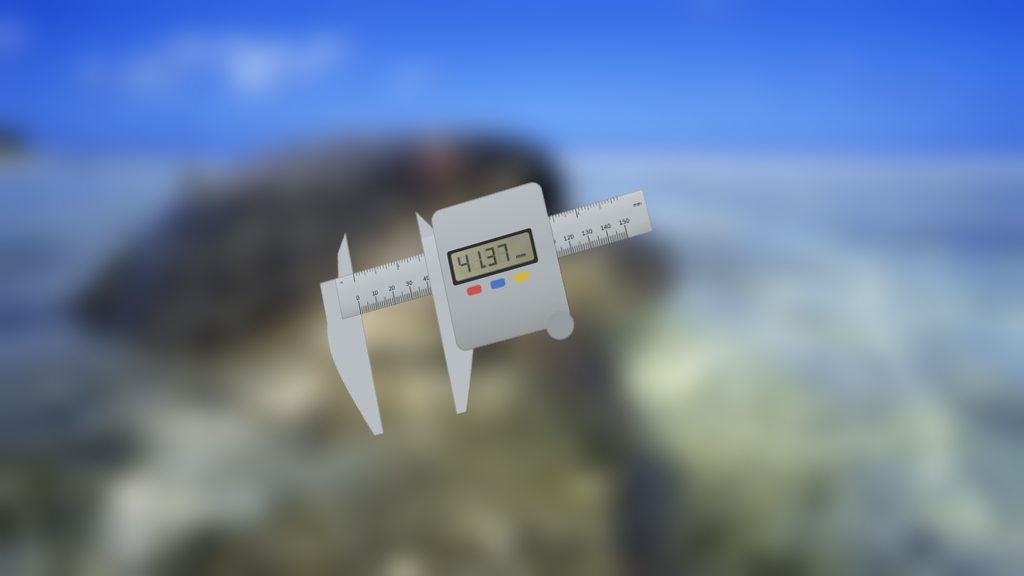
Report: 41.37mm
